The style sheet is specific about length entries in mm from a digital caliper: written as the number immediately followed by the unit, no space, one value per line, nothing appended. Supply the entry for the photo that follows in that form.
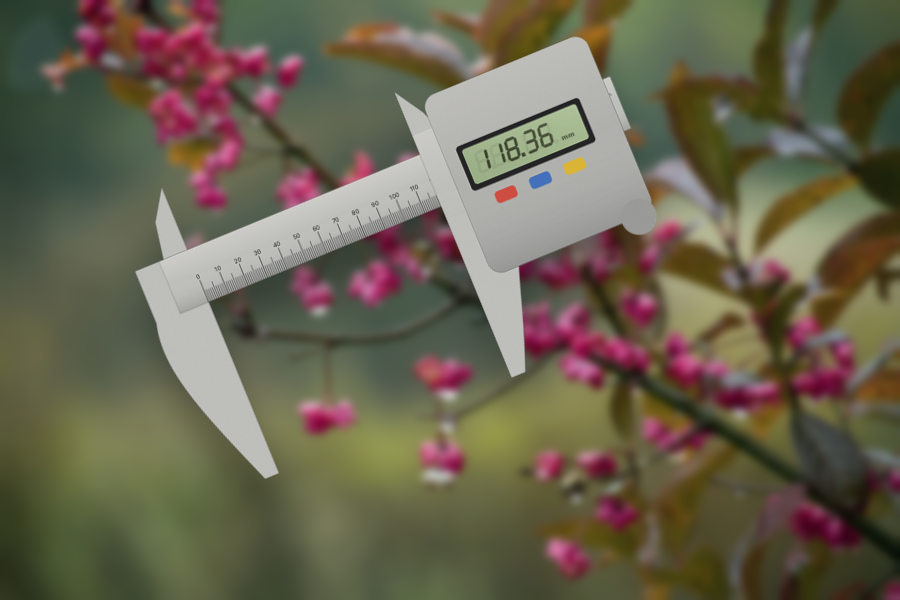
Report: 118.36mm
